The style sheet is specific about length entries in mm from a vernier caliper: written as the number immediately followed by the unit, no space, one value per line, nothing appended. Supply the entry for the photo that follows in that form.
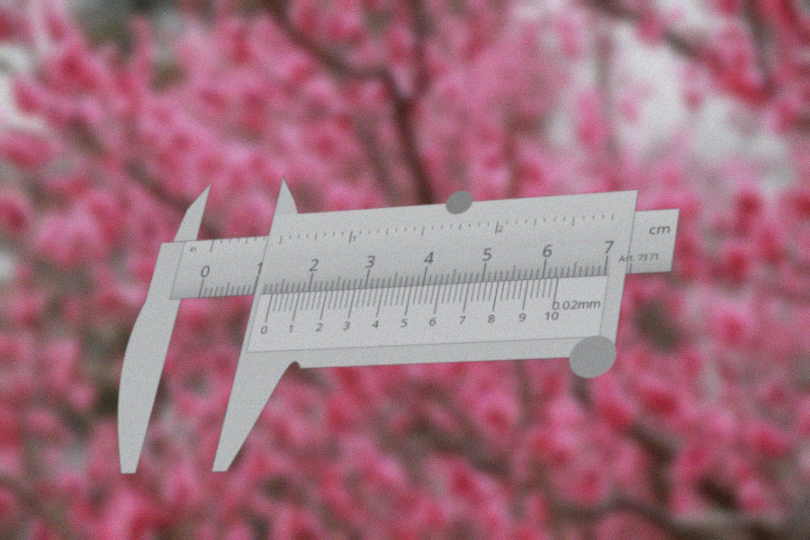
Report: 13.5mm
